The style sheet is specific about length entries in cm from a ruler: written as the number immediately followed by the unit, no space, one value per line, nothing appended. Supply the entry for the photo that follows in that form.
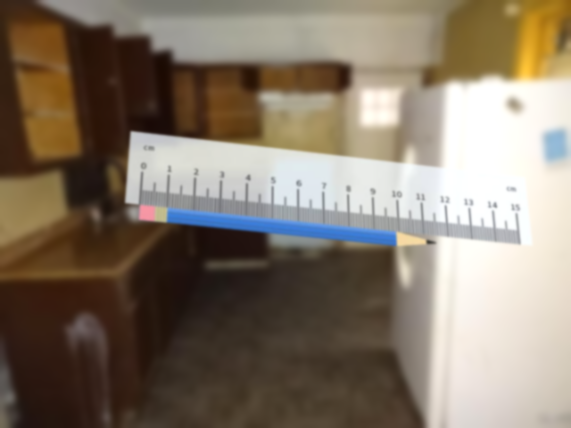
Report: 11.5cm
